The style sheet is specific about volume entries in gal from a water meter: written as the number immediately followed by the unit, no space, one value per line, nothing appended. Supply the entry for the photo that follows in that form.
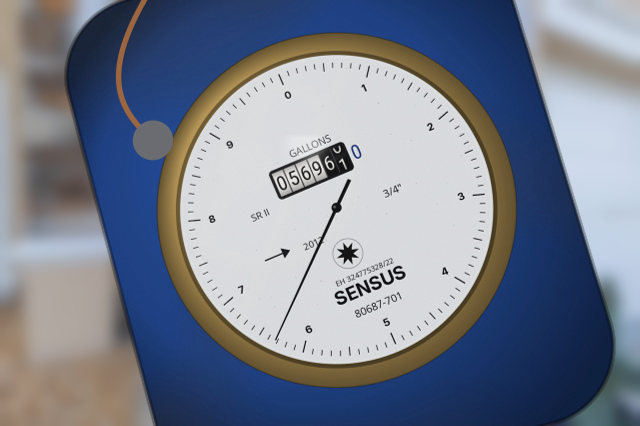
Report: 569606.3gal
